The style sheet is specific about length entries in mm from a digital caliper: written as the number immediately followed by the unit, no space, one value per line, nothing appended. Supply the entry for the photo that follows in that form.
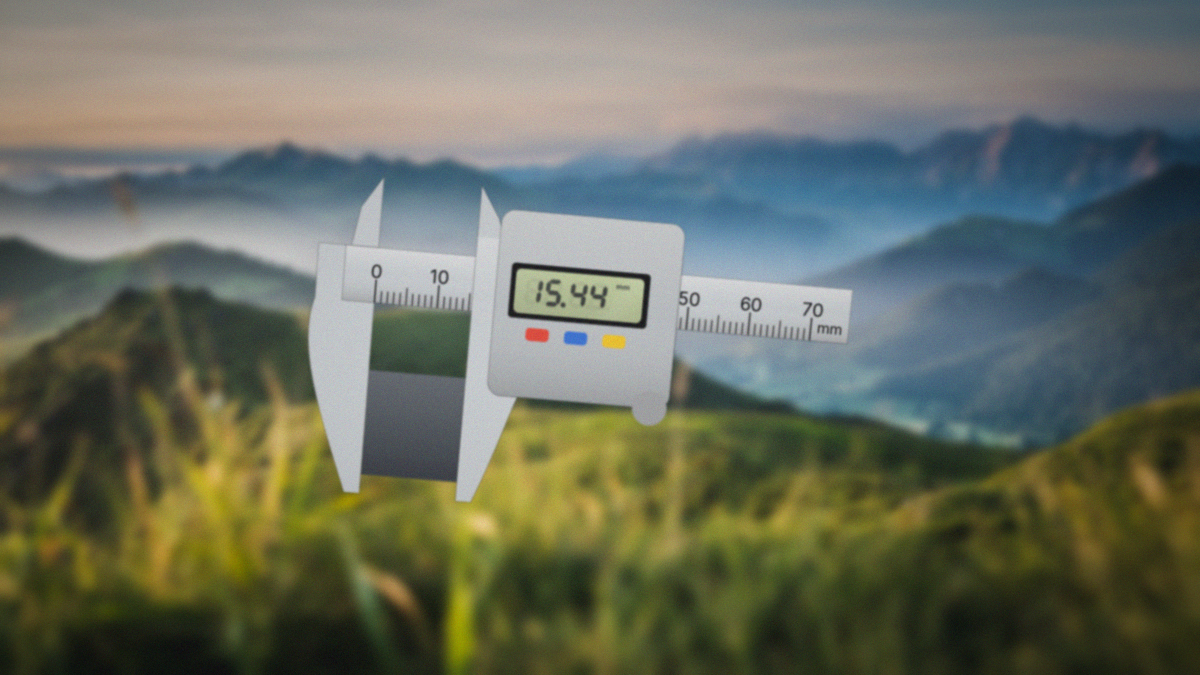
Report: 15.44mm
